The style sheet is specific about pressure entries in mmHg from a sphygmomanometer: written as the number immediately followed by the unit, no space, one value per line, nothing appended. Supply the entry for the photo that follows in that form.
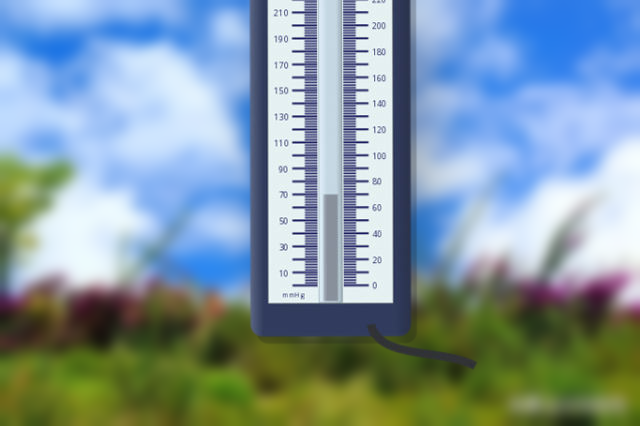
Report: 70mmHg
